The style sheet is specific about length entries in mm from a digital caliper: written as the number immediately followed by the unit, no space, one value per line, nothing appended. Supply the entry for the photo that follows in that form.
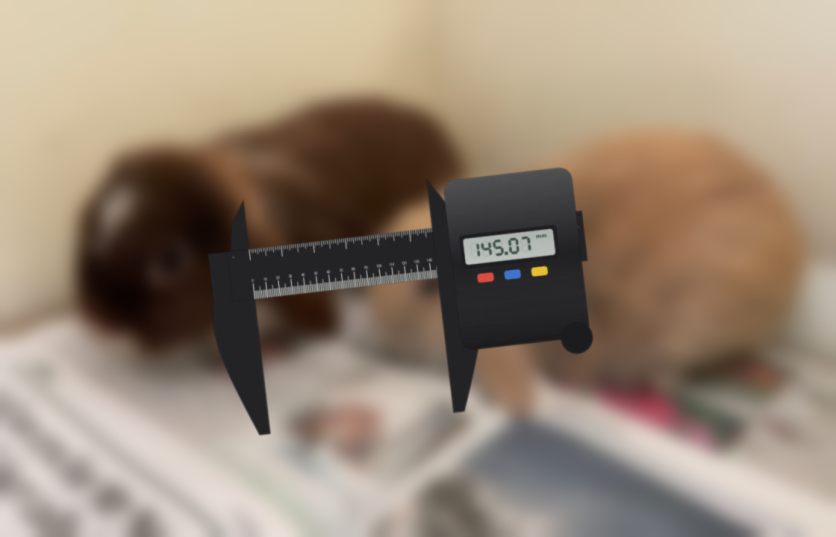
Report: 145.07mm
